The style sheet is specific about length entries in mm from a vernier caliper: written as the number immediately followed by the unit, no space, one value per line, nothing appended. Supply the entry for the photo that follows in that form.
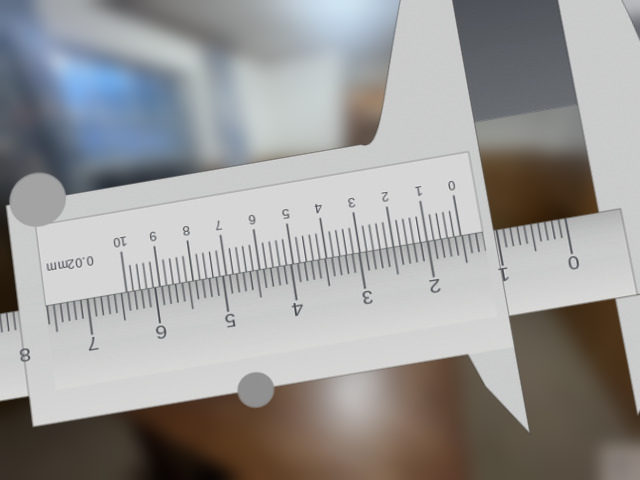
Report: 15.2mm
